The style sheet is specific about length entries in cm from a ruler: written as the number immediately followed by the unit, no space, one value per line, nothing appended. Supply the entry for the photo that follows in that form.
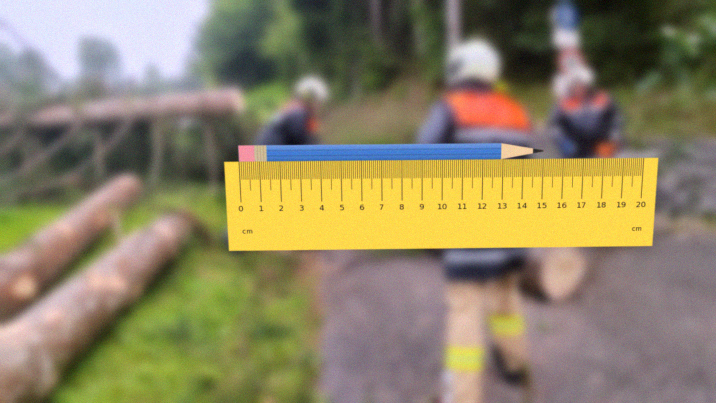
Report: 15cm
